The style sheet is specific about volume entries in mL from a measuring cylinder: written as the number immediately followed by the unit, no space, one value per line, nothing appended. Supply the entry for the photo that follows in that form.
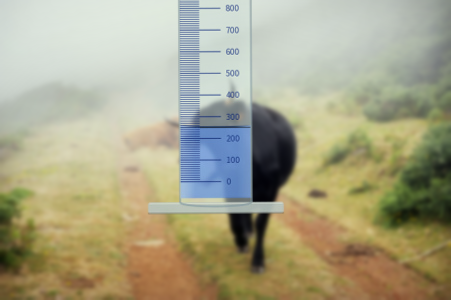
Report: 250mL
